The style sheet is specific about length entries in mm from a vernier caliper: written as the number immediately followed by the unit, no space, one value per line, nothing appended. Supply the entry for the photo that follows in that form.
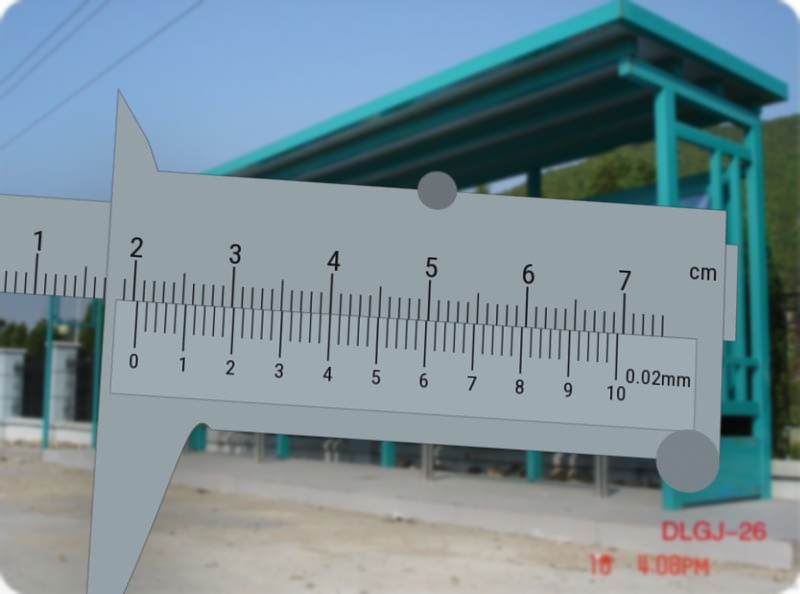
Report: 20.4mm
